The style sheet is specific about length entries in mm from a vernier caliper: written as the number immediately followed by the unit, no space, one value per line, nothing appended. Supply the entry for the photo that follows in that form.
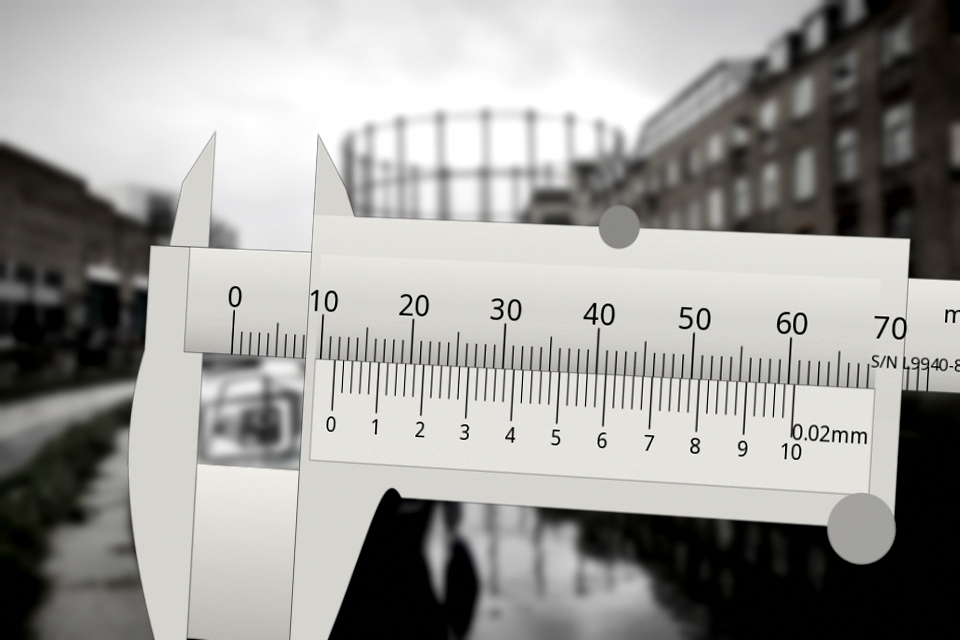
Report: 11.6mm
